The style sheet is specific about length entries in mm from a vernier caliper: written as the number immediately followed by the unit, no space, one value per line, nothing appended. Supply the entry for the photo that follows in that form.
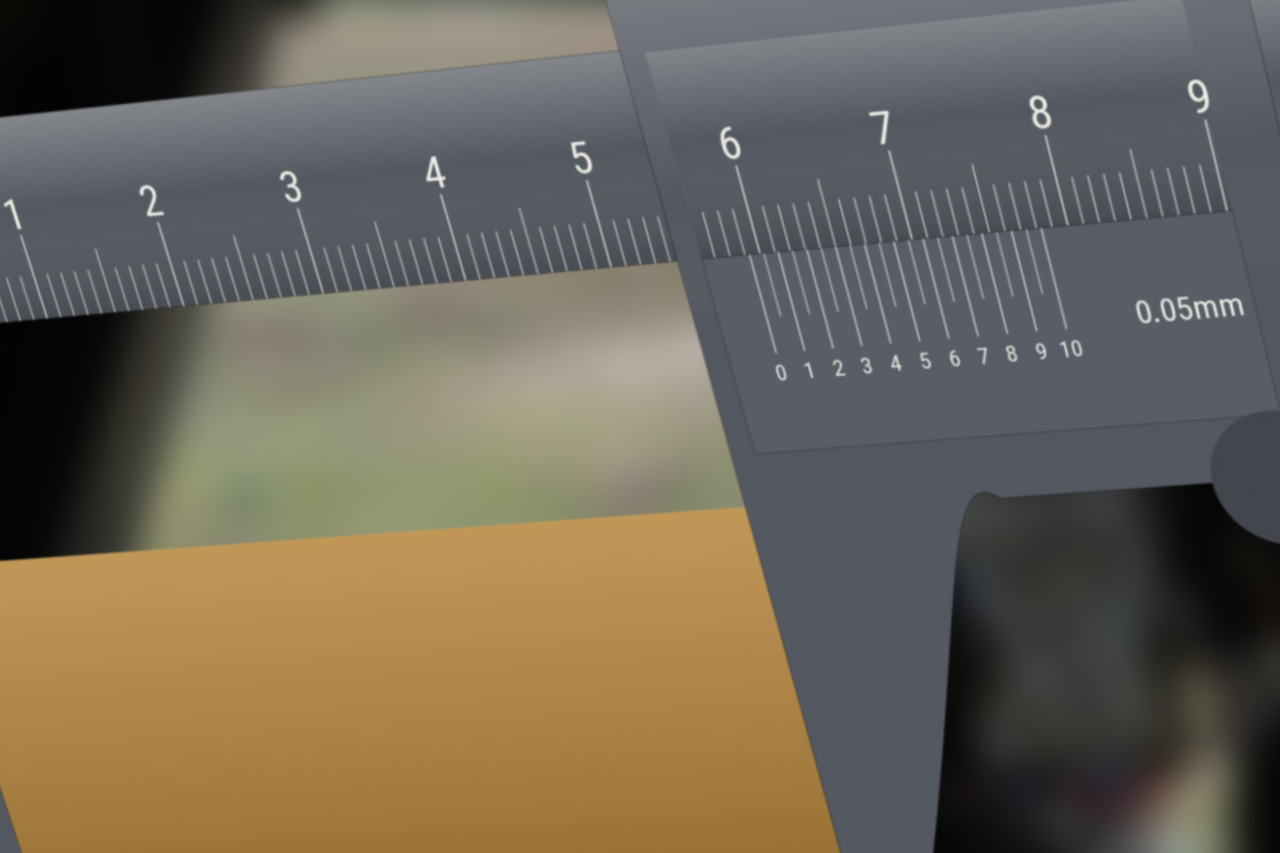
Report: 59.3mm
